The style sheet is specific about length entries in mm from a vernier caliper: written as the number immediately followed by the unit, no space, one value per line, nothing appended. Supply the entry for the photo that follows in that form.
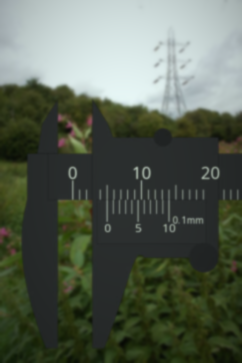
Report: 5.0mm
